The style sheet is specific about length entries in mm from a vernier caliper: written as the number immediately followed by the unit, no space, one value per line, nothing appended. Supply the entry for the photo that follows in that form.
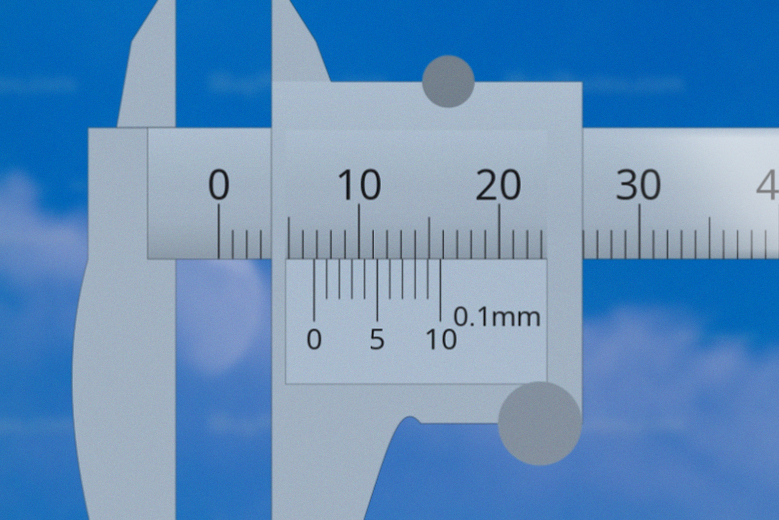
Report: 6.8mm
